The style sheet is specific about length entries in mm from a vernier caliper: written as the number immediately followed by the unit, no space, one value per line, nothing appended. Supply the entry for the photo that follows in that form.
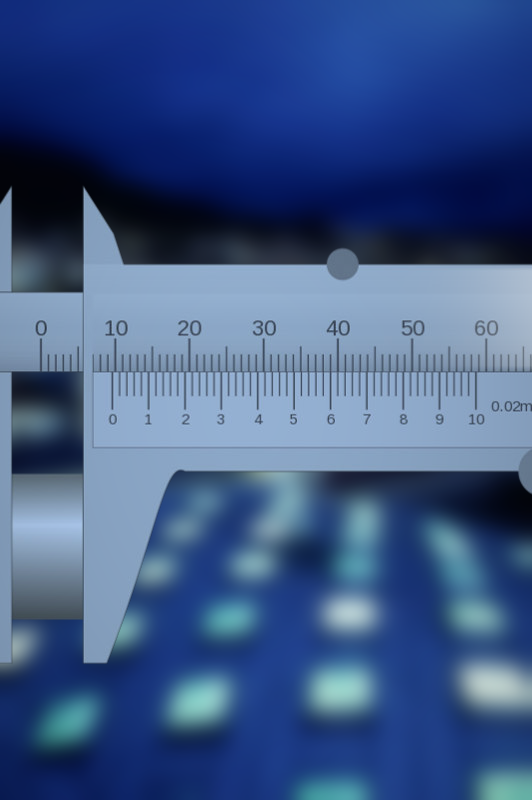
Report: 9.6mm
